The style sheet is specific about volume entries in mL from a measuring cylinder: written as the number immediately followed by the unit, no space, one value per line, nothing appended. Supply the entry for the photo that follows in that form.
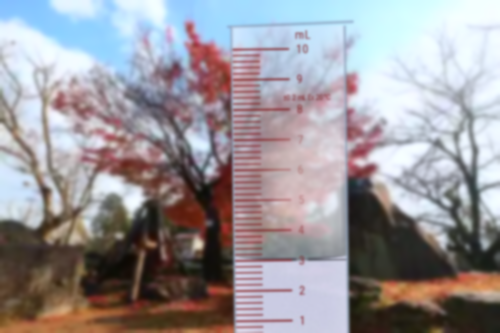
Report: 3mL
